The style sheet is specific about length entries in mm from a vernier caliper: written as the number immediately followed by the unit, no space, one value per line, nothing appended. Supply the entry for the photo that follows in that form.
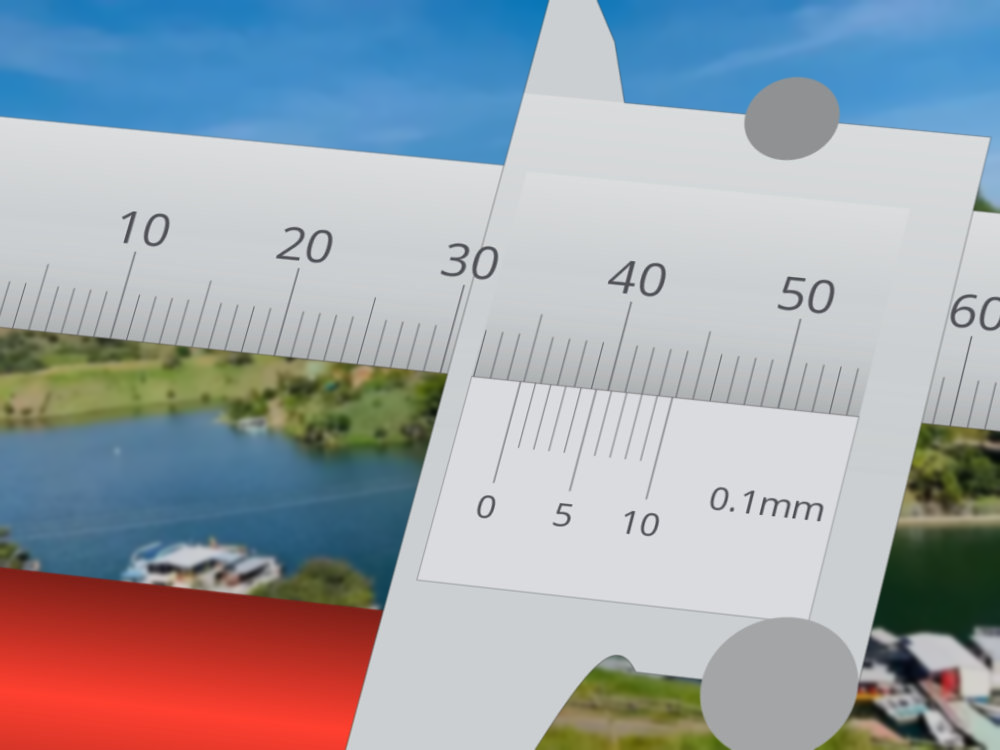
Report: 34.8mm
